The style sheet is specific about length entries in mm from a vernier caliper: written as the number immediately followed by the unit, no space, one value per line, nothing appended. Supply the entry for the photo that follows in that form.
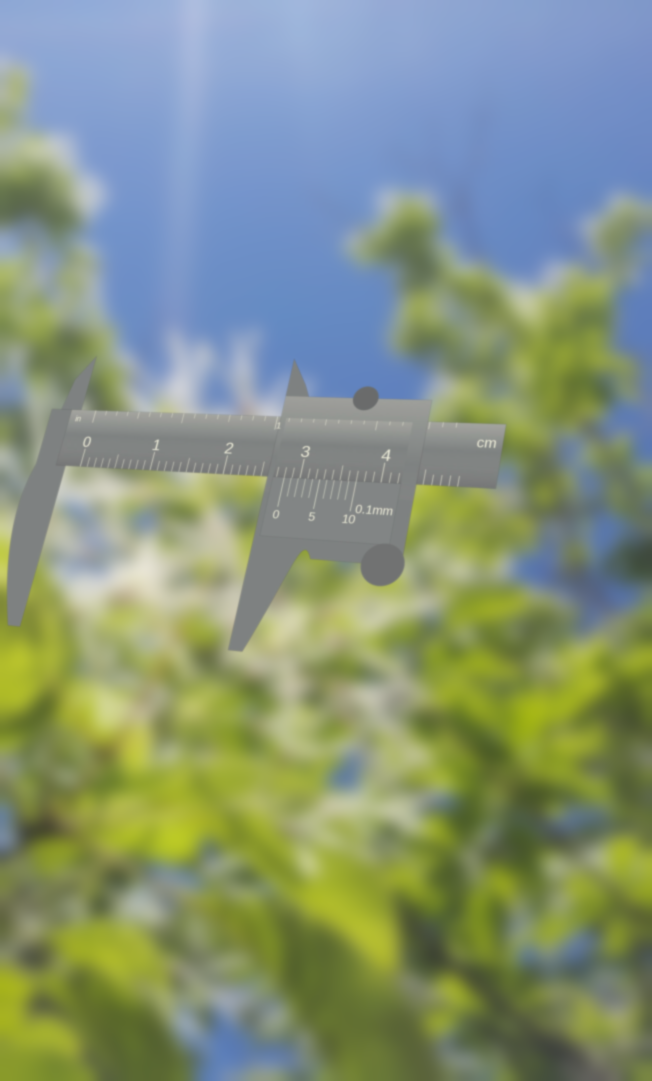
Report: 28.0mm
